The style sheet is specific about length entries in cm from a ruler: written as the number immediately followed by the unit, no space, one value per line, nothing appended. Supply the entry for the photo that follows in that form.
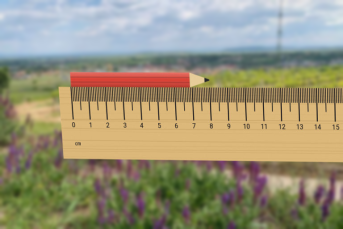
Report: 8cm
